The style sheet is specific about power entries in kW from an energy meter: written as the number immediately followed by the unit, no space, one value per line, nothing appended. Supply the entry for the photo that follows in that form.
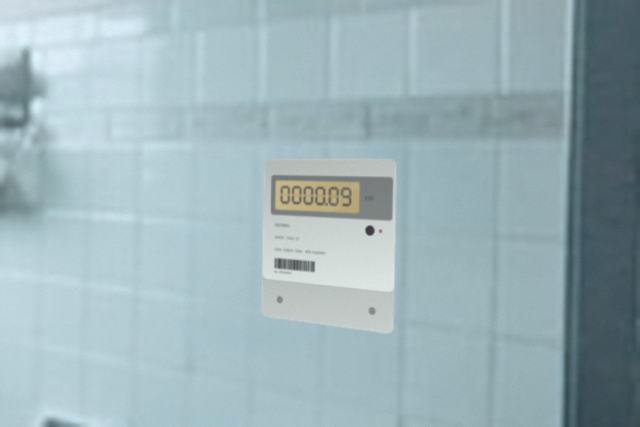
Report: 0.09kW
